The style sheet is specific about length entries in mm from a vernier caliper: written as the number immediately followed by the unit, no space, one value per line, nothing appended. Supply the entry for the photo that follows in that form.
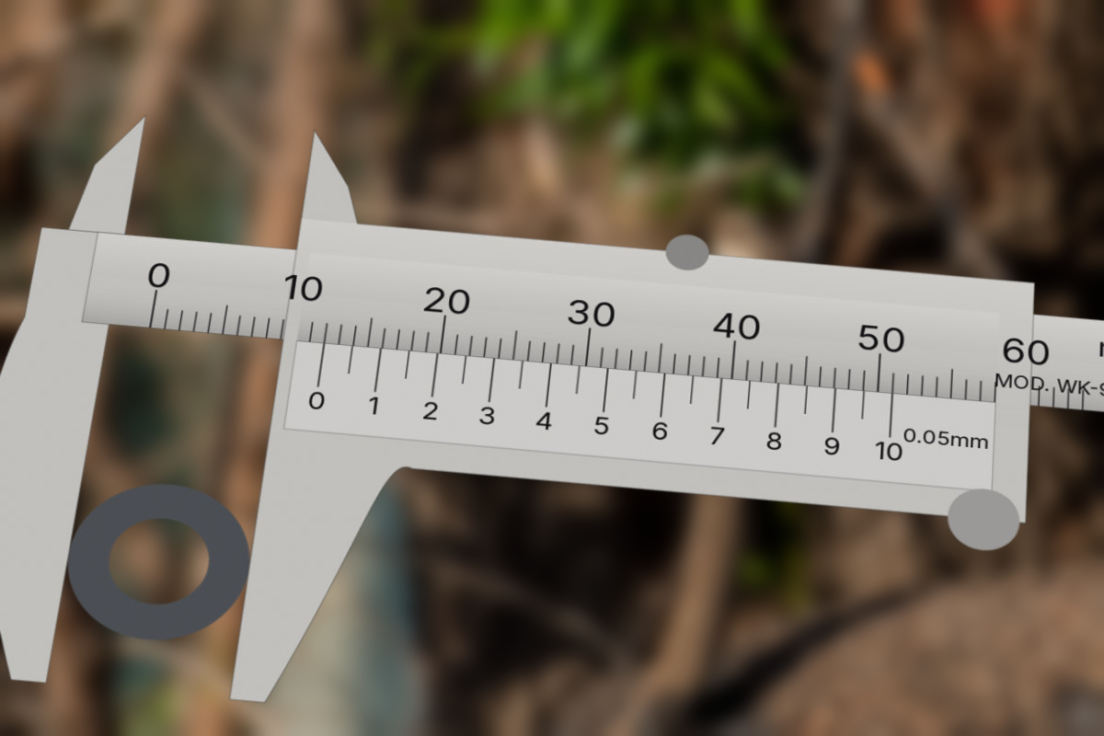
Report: 12.0mm
